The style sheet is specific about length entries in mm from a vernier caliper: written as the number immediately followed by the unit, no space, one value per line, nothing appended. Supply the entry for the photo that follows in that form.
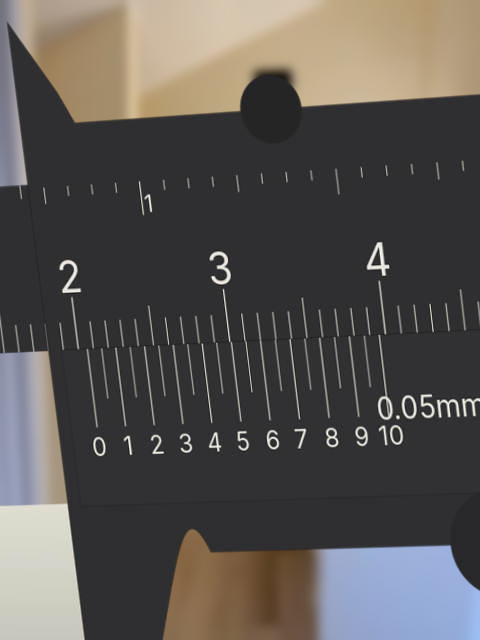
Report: 20.6mm
